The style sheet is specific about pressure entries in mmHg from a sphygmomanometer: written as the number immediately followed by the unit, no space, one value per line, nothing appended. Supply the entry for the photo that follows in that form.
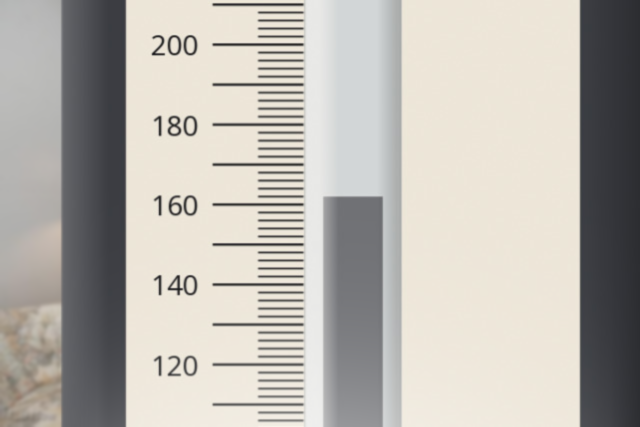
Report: 162mmHg
